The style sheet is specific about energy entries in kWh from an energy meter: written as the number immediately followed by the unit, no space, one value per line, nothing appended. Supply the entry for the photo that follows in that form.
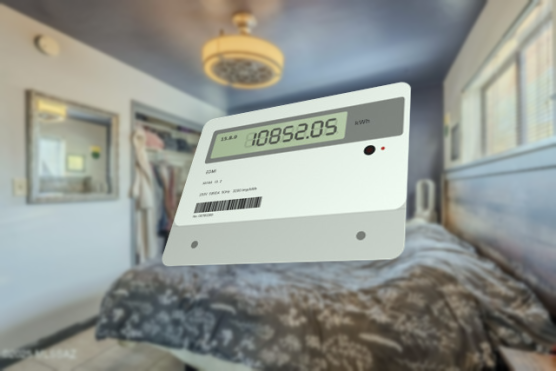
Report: 10852.05kWh
